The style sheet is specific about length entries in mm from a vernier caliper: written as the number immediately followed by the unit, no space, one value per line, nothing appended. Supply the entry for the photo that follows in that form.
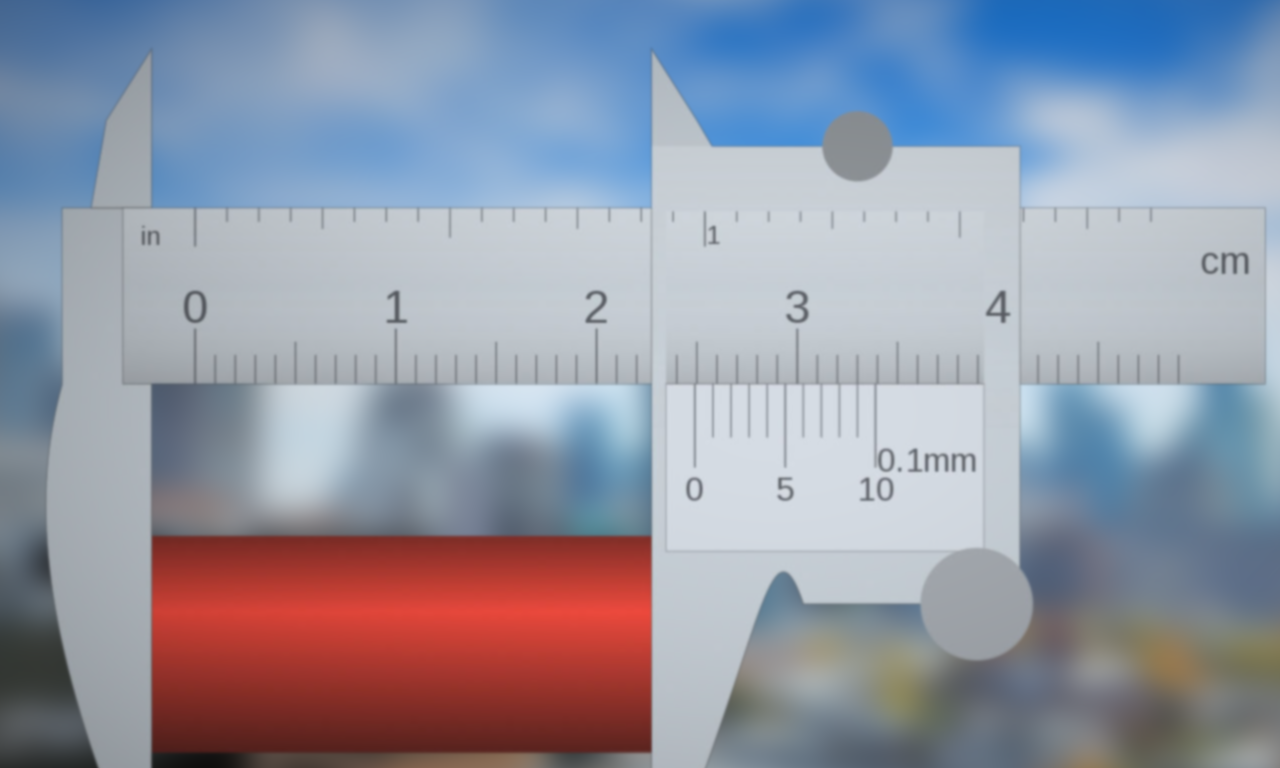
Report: 24.9mm
